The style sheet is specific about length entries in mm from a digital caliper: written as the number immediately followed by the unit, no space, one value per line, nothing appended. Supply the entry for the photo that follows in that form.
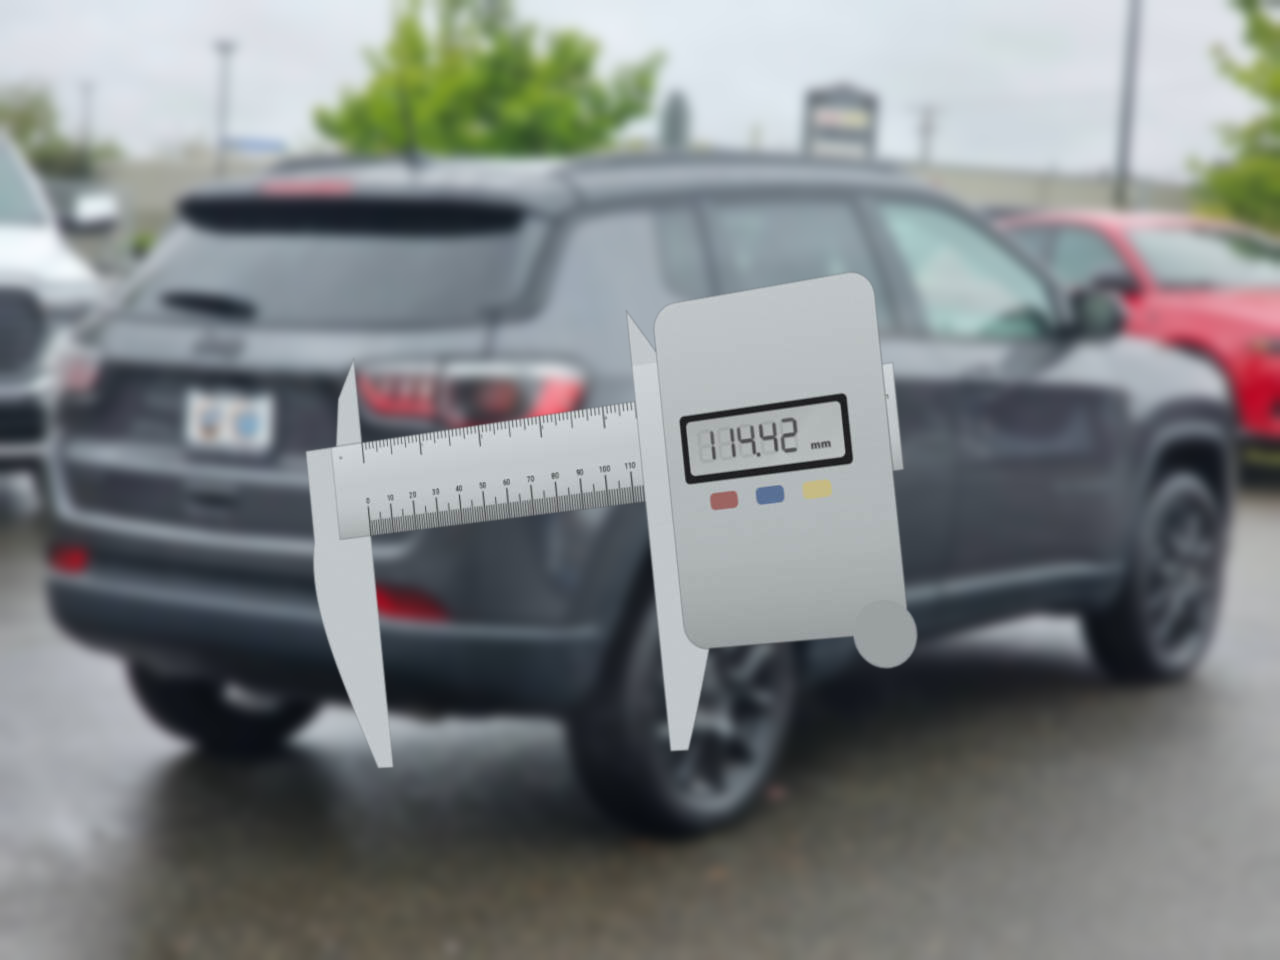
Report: 114.42mm
